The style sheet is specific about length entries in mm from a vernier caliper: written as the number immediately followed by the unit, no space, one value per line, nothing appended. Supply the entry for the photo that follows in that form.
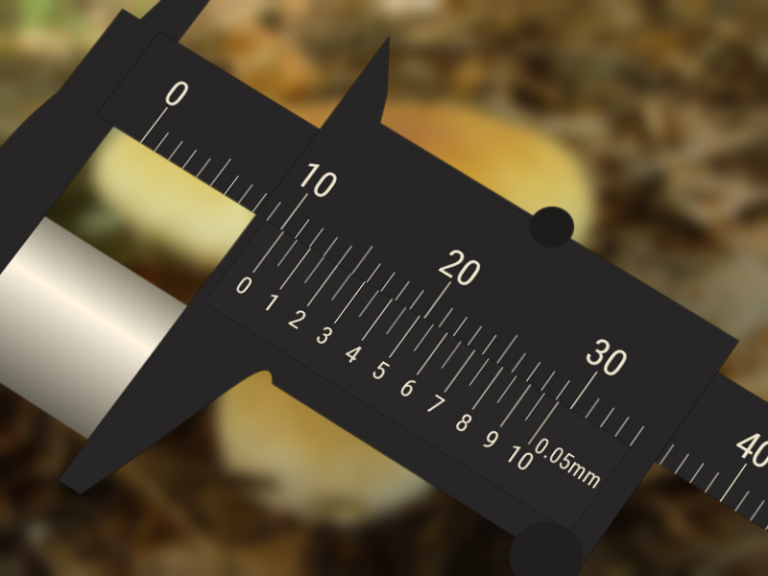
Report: 10.2mm
